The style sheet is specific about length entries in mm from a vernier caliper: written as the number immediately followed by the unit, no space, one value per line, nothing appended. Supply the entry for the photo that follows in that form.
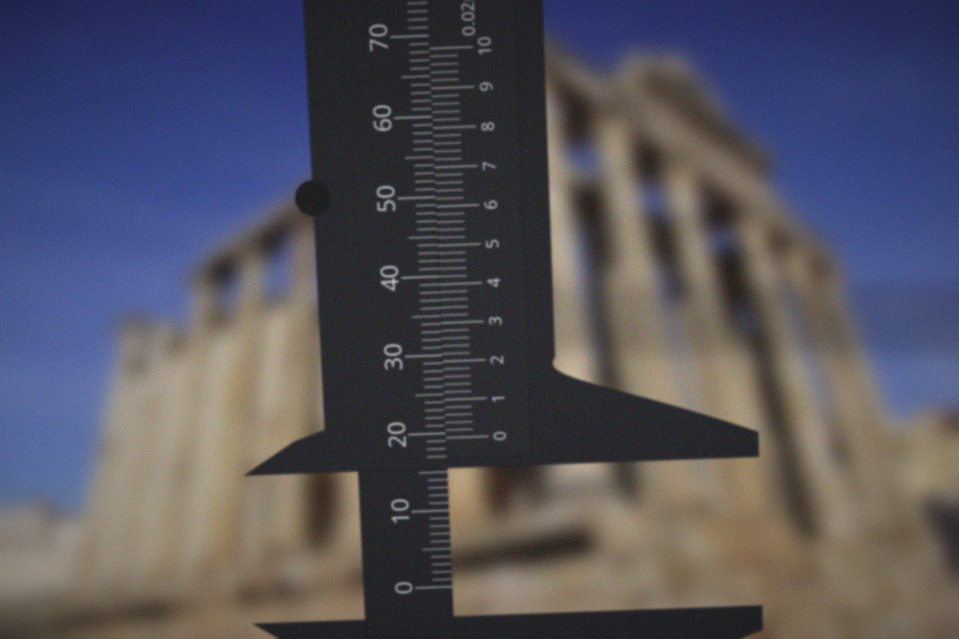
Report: 19.4mm
